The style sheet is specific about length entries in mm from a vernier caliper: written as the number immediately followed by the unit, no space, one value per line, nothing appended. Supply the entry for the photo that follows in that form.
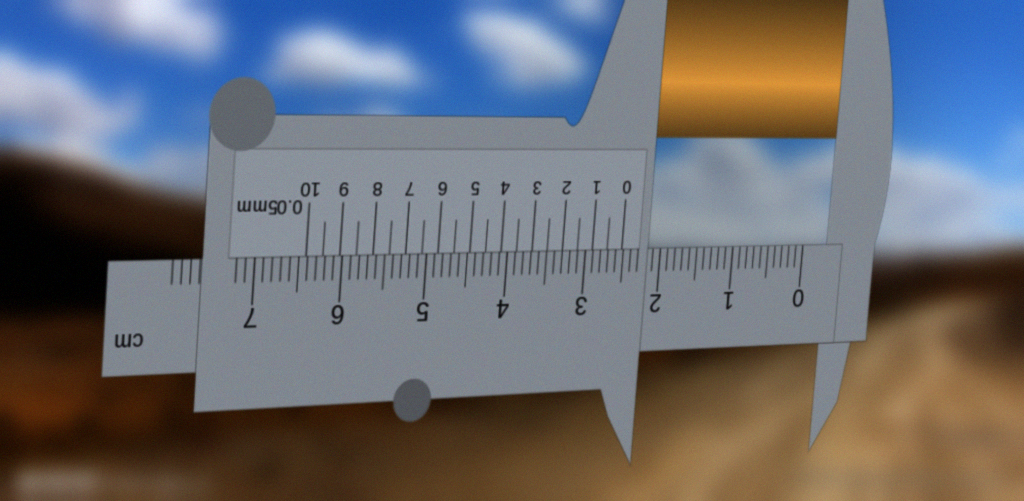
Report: 25.2mm
